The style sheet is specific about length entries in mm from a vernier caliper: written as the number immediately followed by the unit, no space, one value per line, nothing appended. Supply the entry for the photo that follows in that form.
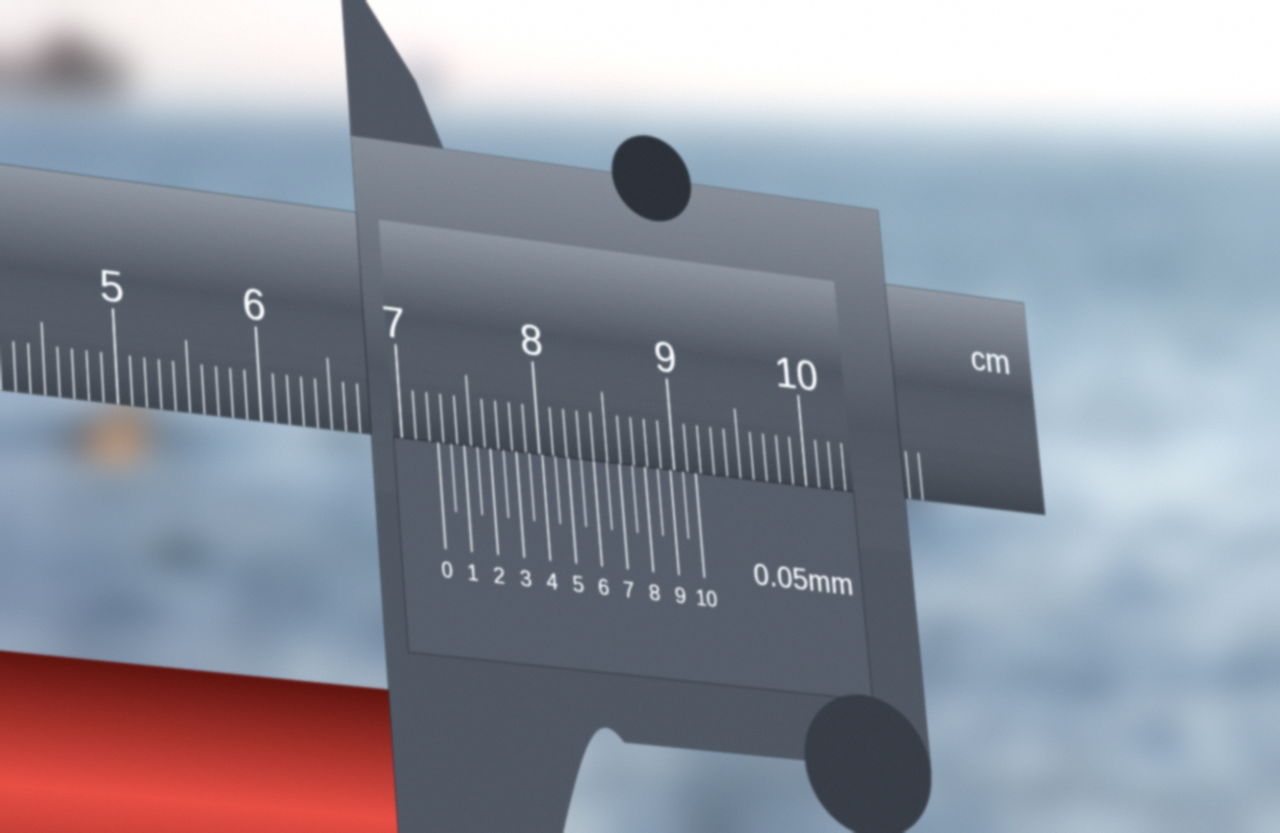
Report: 72.6mm
